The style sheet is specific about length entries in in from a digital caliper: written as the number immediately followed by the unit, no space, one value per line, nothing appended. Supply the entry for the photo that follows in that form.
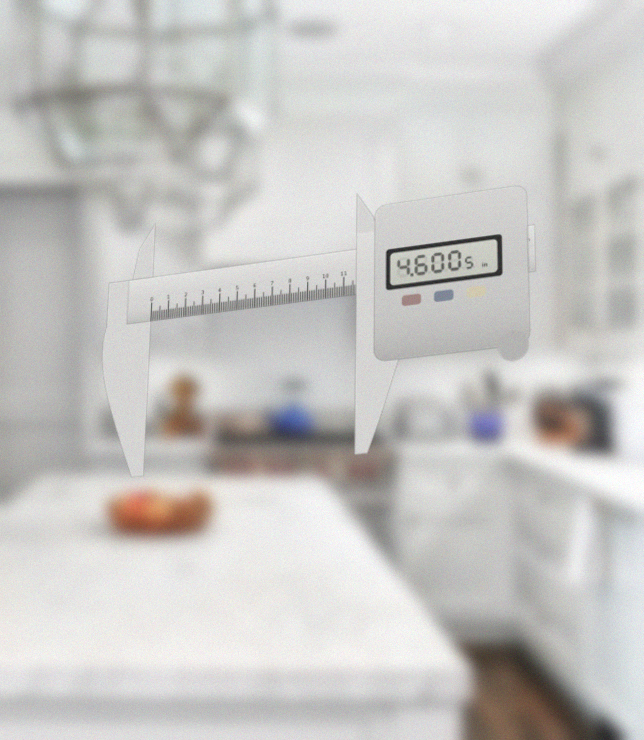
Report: 4.6005in
